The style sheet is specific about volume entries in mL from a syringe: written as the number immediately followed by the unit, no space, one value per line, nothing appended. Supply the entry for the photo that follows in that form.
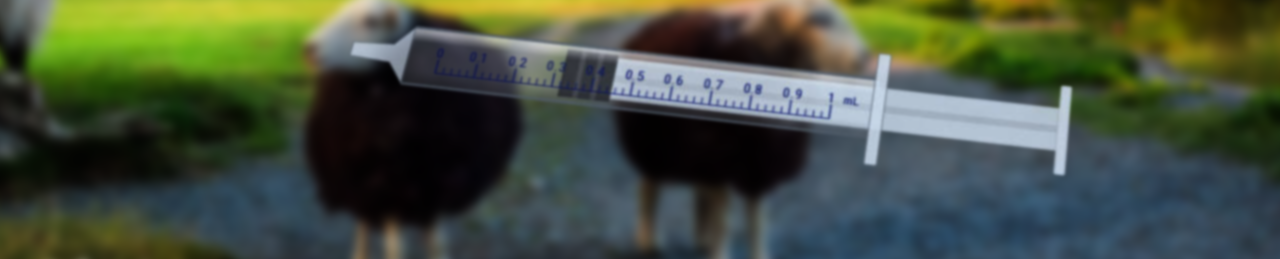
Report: 0.32mL
